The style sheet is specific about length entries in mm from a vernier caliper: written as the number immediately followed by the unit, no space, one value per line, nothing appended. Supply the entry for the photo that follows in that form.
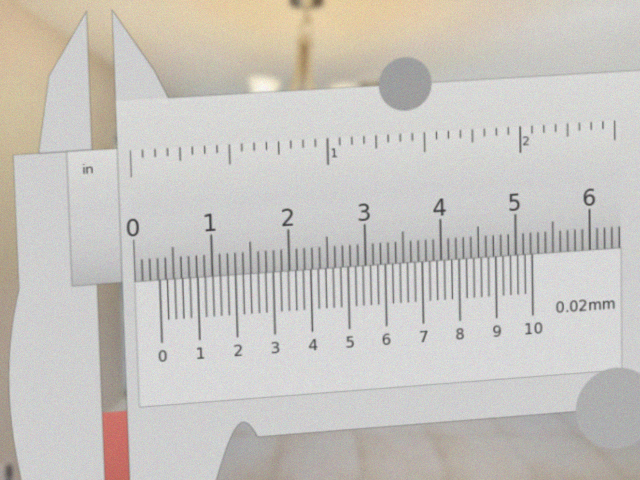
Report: 3.2mm
